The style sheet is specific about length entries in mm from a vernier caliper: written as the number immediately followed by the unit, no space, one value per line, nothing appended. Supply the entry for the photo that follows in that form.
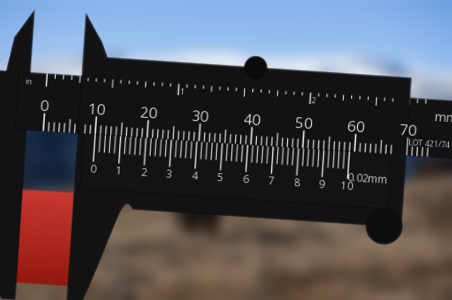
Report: 10.0mm
